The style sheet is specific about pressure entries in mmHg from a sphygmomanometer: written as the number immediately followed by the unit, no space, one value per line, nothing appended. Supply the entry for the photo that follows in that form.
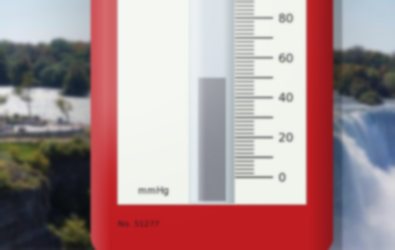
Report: 50mmHg
